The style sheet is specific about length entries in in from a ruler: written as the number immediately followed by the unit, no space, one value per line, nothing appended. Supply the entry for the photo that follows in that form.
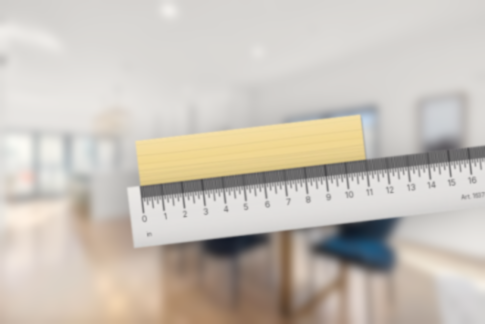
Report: 11in
